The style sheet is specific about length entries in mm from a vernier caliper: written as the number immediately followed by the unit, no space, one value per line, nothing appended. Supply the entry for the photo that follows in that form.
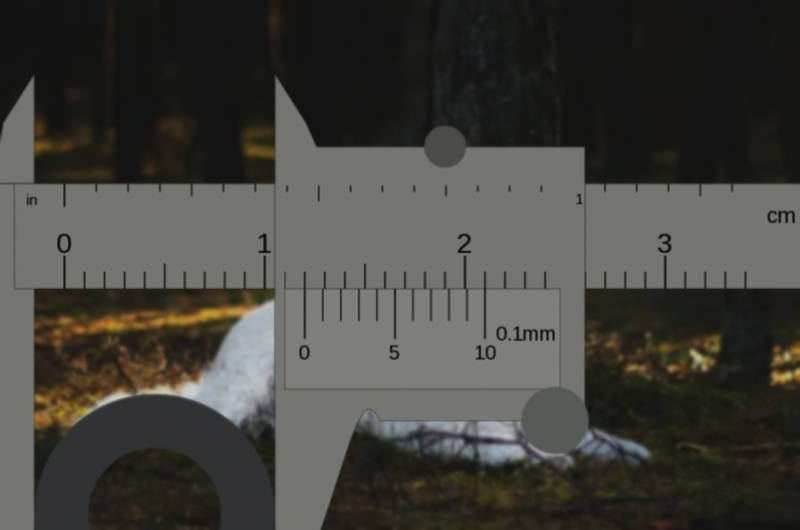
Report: 12.0mm
